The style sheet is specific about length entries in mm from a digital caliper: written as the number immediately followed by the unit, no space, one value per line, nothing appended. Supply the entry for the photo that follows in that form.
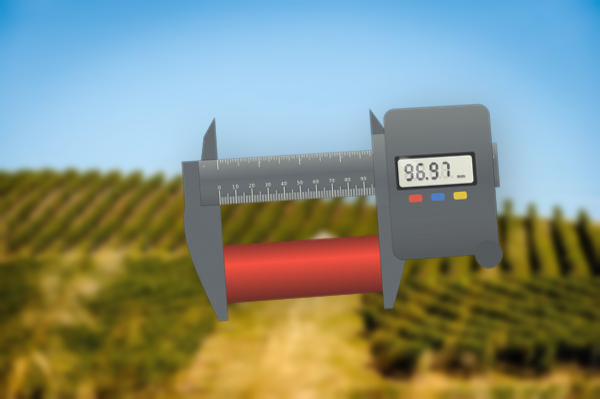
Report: 96.97mm
